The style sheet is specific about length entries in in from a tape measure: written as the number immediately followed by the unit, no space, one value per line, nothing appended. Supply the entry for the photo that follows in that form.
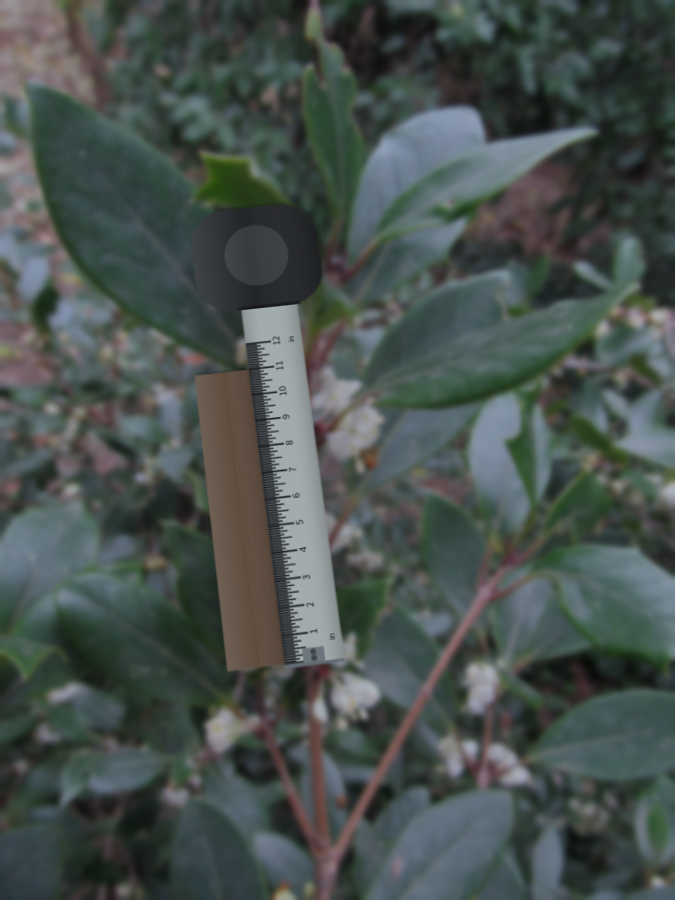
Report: 11in
